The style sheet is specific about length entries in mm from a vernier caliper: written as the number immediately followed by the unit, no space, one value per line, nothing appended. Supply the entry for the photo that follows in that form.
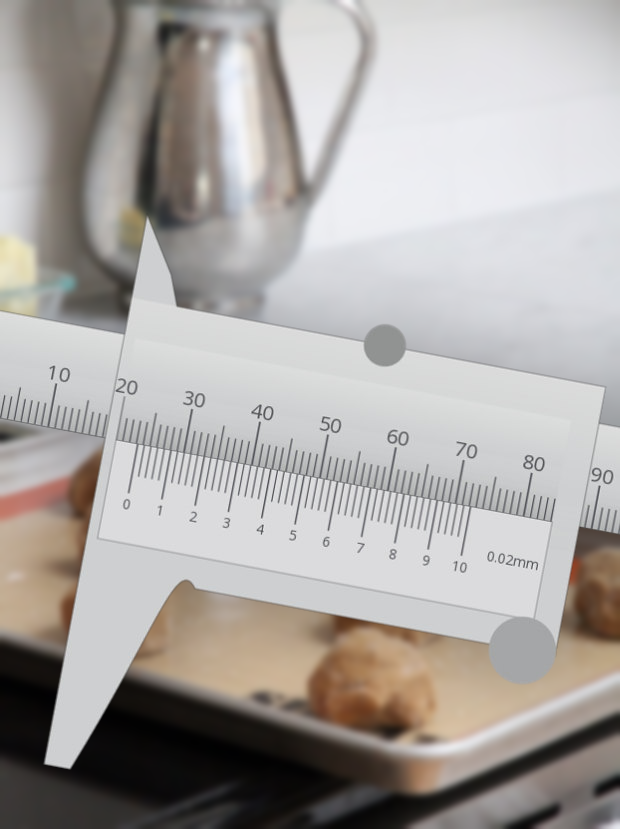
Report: 23.2mm
